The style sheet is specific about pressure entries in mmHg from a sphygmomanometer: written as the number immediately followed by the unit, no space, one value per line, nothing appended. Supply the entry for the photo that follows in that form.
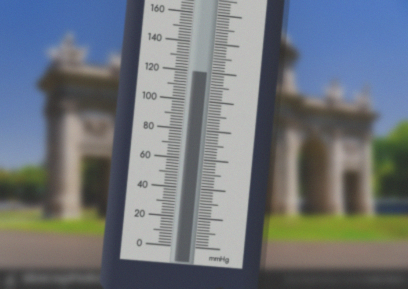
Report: 120mmHg
